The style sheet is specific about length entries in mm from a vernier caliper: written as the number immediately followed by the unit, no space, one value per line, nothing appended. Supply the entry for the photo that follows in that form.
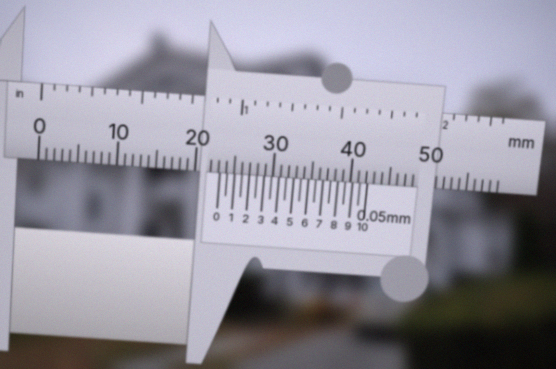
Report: 23.2mm
